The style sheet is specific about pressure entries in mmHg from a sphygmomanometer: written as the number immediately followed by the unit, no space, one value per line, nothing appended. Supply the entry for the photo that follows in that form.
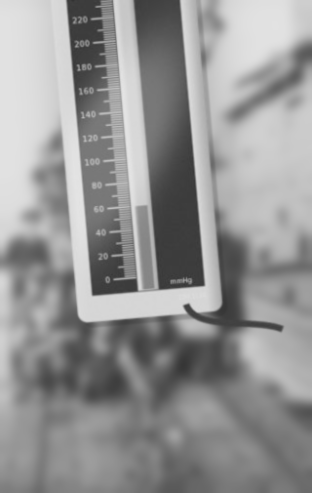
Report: 60mmHg
